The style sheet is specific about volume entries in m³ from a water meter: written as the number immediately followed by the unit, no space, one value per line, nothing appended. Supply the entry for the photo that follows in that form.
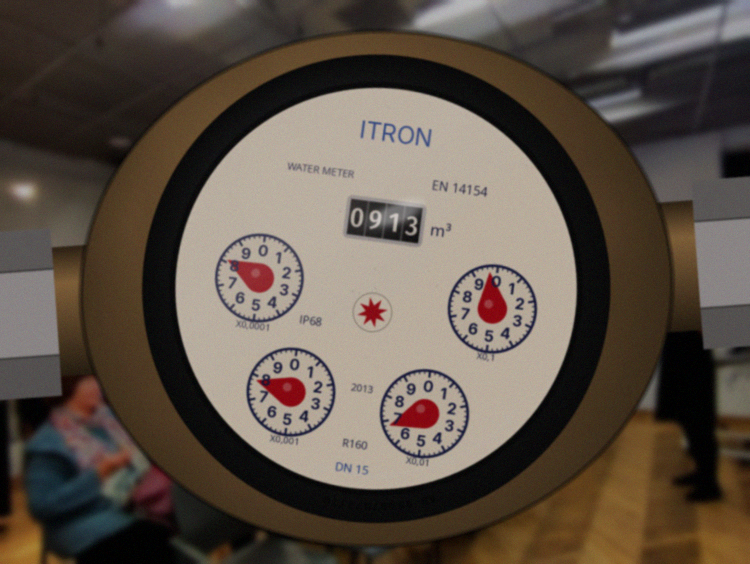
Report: 912.9678m³
